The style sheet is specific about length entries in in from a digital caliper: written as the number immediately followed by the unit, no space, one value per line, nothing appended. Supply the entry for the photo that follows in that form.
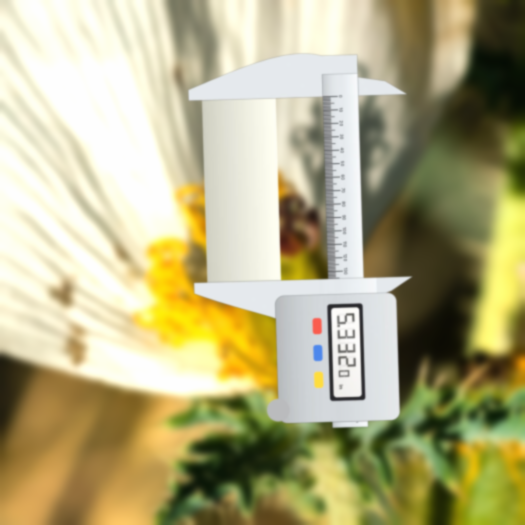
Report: 5.3320in
